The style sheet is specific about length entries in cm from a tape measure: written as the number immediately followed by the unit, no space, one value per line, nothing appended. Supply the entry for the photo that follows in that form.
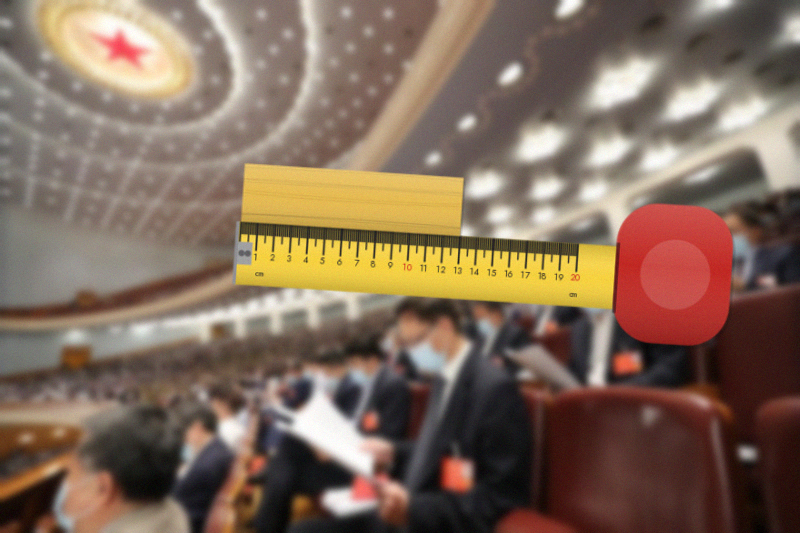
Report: 13cm
